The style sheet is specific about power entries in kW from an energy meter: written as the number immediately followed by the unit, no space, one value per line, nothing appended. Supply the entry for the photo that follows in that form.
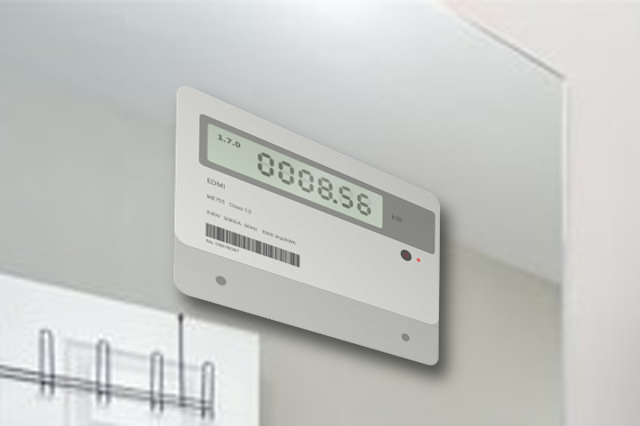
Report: 8.56kW
